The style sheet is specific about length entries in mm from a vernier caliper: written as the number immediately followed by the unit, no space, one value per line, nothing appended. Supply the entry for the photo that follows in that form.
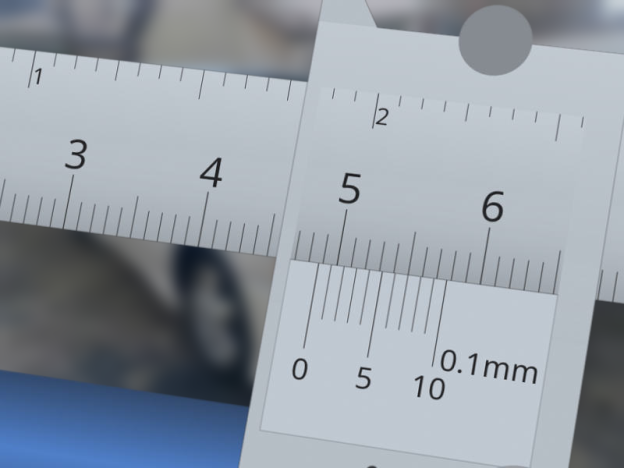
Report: 48.7mm
